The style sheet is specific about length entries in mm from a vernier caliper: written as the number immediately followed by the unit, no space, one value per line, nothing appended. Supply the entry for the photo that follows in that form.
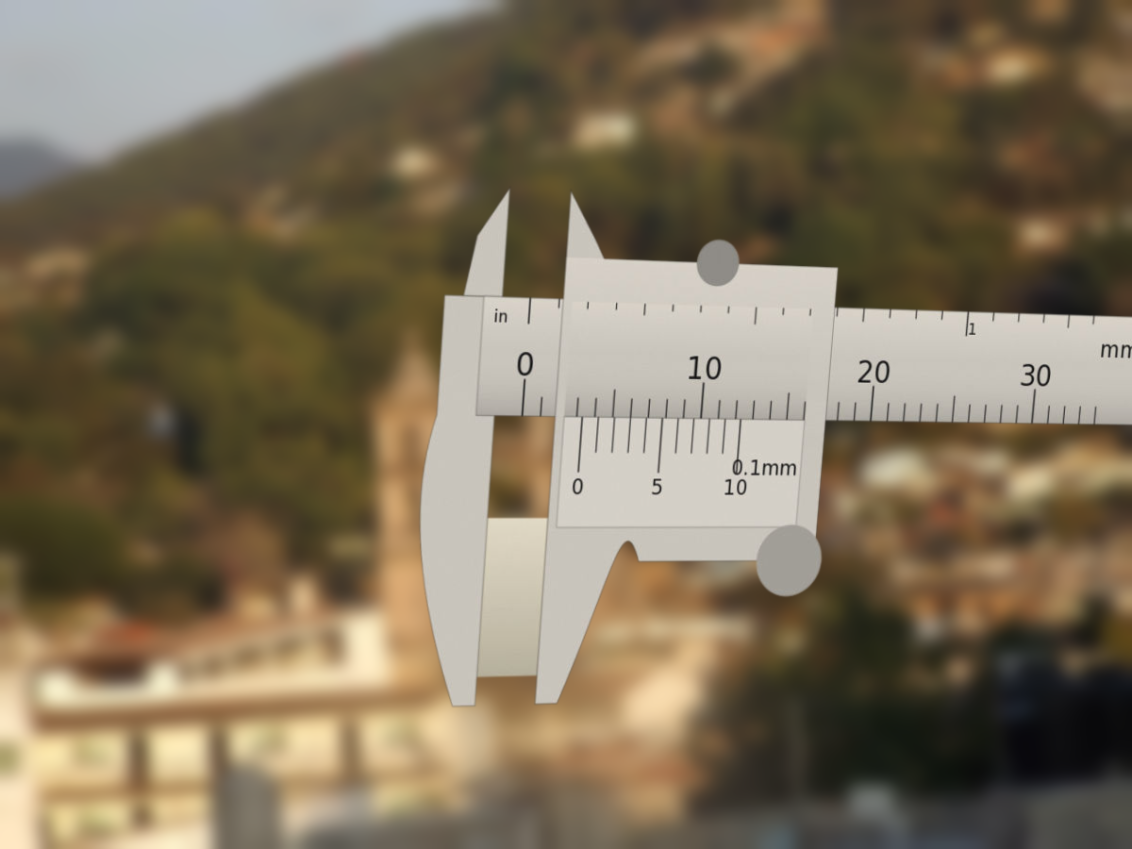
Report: 3.3mm
